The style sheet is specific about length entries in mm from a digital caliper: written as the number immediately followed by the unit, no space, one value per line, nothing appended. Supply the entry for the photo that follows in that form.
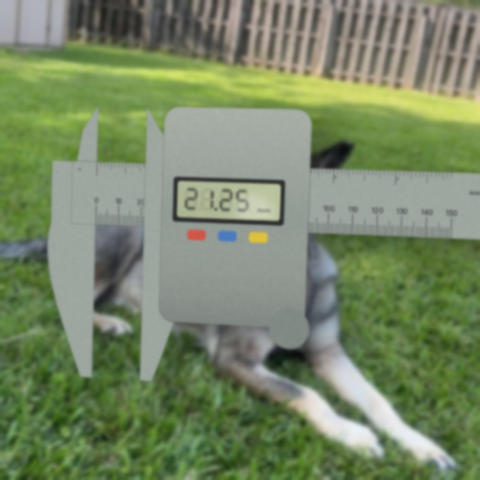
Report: 21.25mm
